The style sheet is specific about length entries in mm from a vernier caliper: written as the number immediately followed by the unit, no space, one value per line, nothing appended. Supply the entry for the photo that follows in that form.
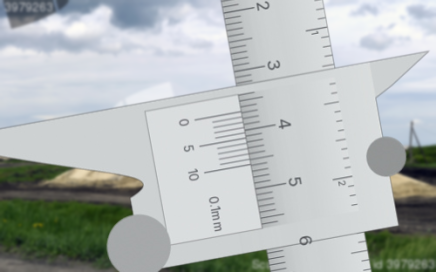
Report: 36.8mm
